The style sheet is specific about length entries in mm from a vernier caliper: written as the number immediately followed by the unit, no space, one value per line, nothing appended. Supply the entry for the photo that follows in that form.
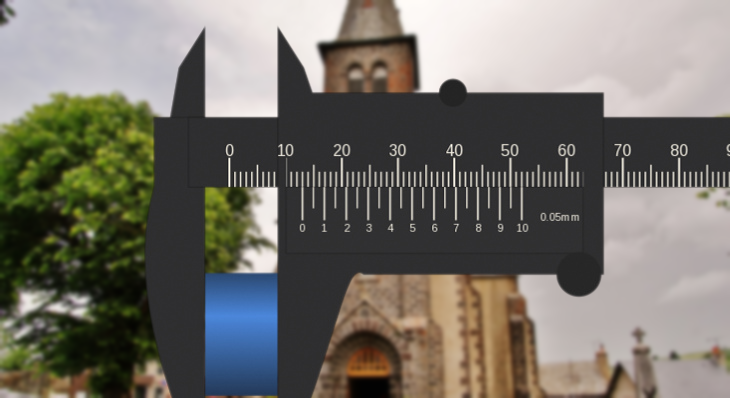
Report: 13.0mm
